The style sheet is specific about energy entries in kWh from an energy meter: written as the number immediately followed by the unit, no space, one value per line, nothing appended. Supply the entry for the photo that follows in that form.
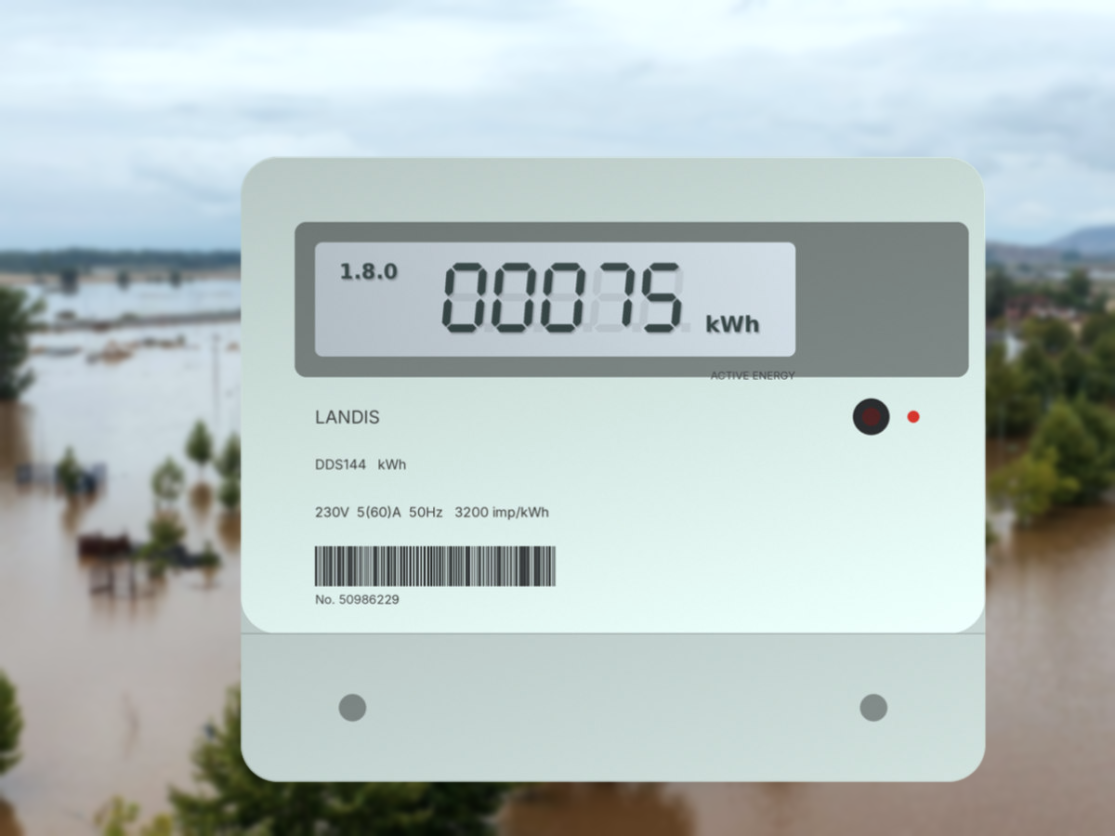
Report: 75kWh
